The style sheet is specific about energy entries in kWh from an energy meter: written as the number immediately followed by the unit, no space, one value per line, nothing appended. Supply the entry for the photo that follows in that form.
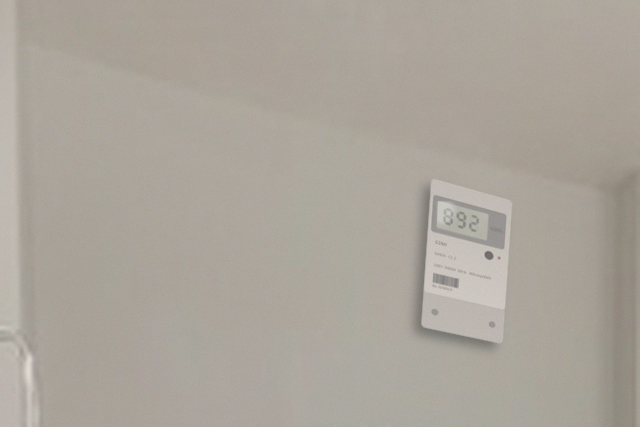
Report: 892kWh
